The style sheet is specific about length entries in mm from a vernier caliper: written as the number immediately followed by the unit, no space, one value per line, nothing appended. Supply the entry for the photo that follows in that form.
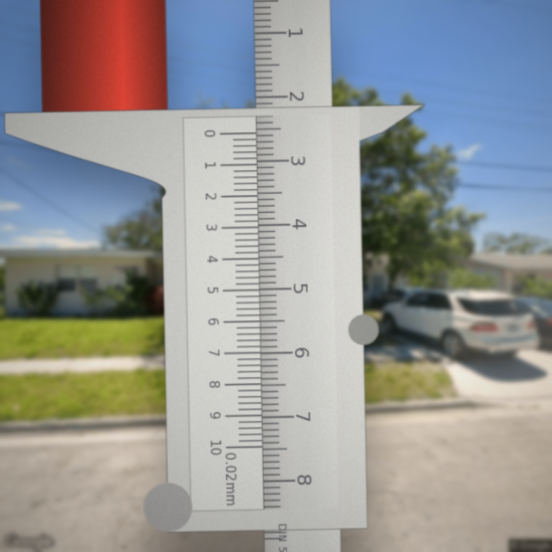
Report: 25.6mm
